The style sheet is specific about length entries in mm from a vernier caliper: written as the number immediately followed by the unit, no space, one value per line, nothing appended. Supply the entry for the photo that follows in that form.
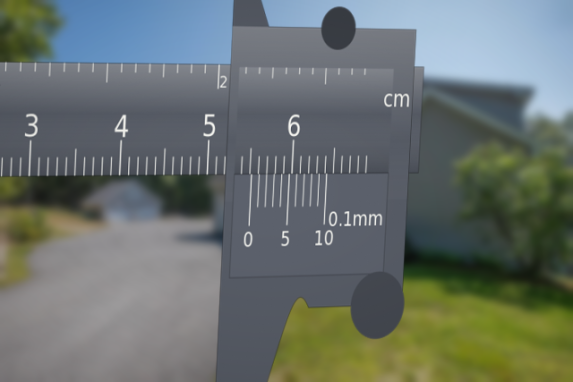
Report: 55.2mm
